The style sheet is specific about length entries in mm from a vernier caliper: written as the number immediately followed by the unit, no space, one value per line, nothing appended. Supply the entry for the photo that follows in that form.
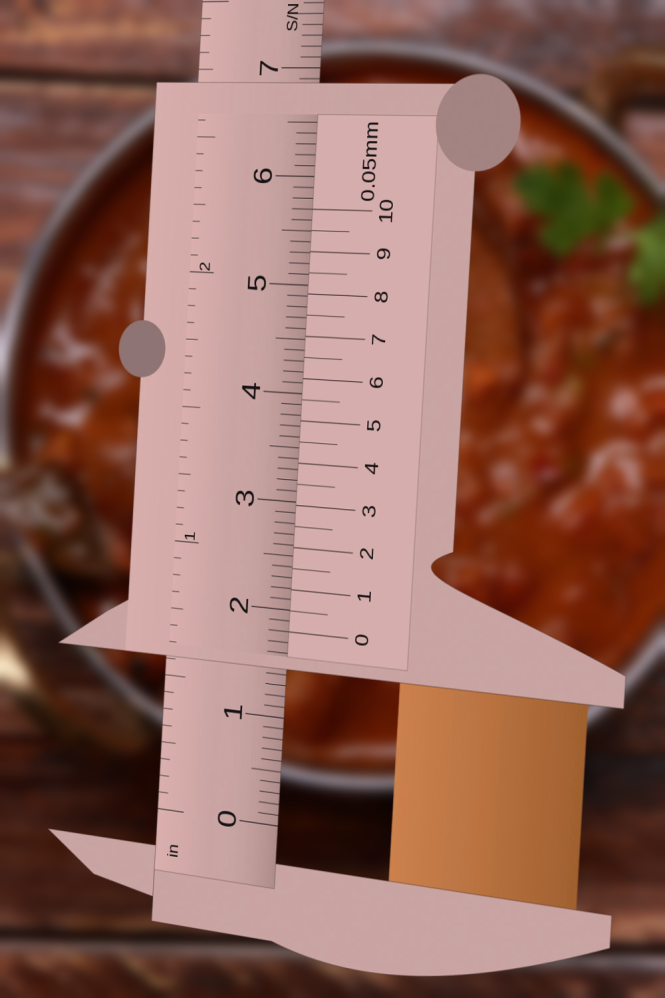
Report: 18.0mm
